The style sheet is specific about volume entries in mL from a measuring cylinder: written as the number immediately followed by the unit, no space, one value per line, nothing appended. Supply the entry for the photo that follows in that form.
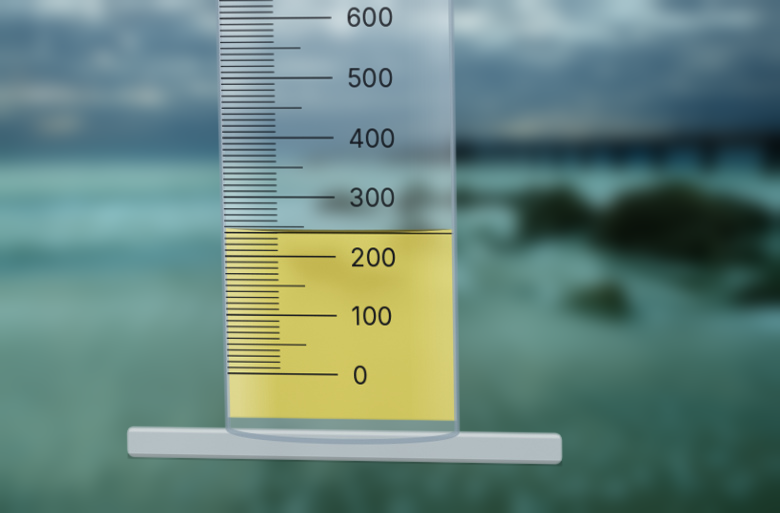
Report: 240mL
